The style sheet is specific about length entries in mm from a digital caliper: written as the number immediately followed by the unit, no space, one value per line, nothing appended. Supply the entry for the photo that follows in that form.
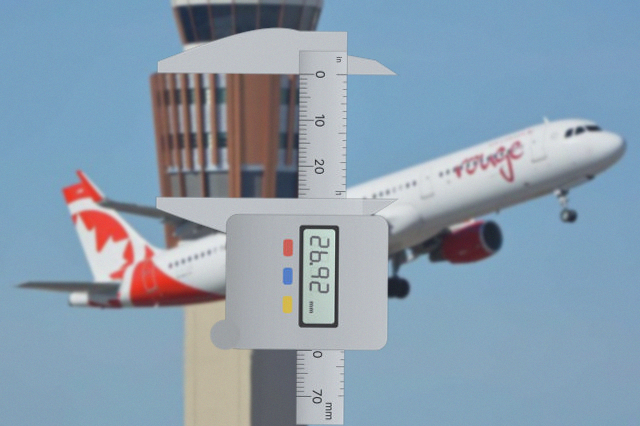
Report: 26.92mm
